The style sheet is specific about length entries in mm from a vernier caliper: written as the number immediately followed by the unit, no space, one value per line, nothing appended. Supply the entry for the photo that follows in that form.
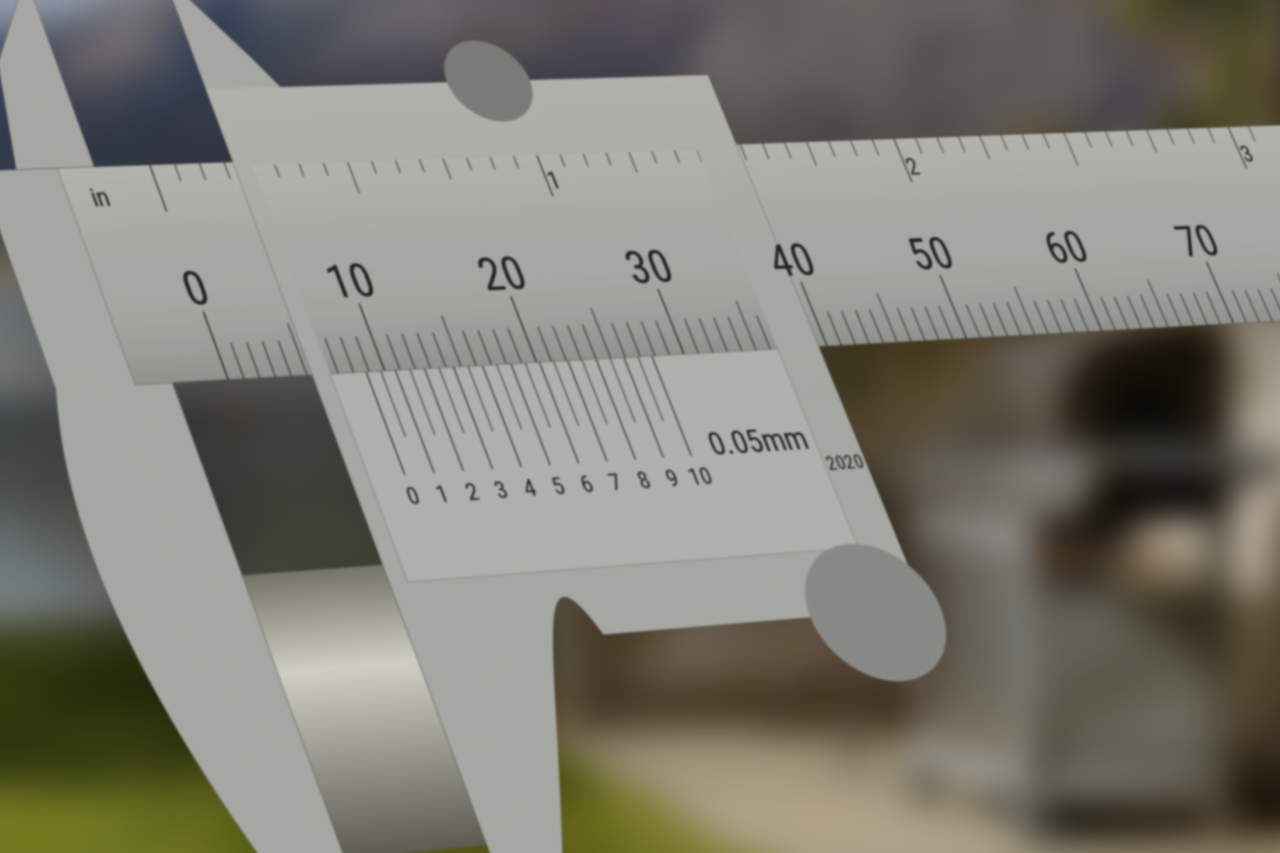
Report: 8.8mm
